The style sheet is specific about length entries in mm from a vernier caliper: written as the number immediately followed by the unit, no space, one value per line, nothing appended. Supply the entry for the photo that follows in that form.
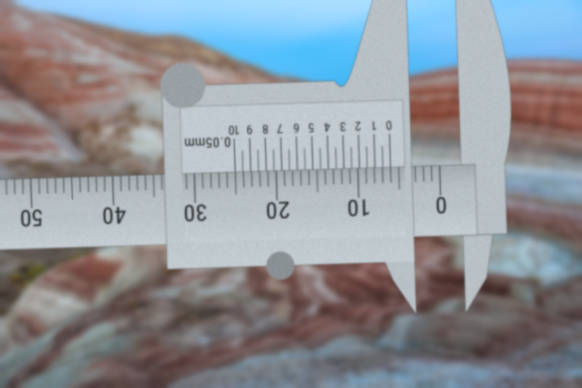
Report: 6.0mm
